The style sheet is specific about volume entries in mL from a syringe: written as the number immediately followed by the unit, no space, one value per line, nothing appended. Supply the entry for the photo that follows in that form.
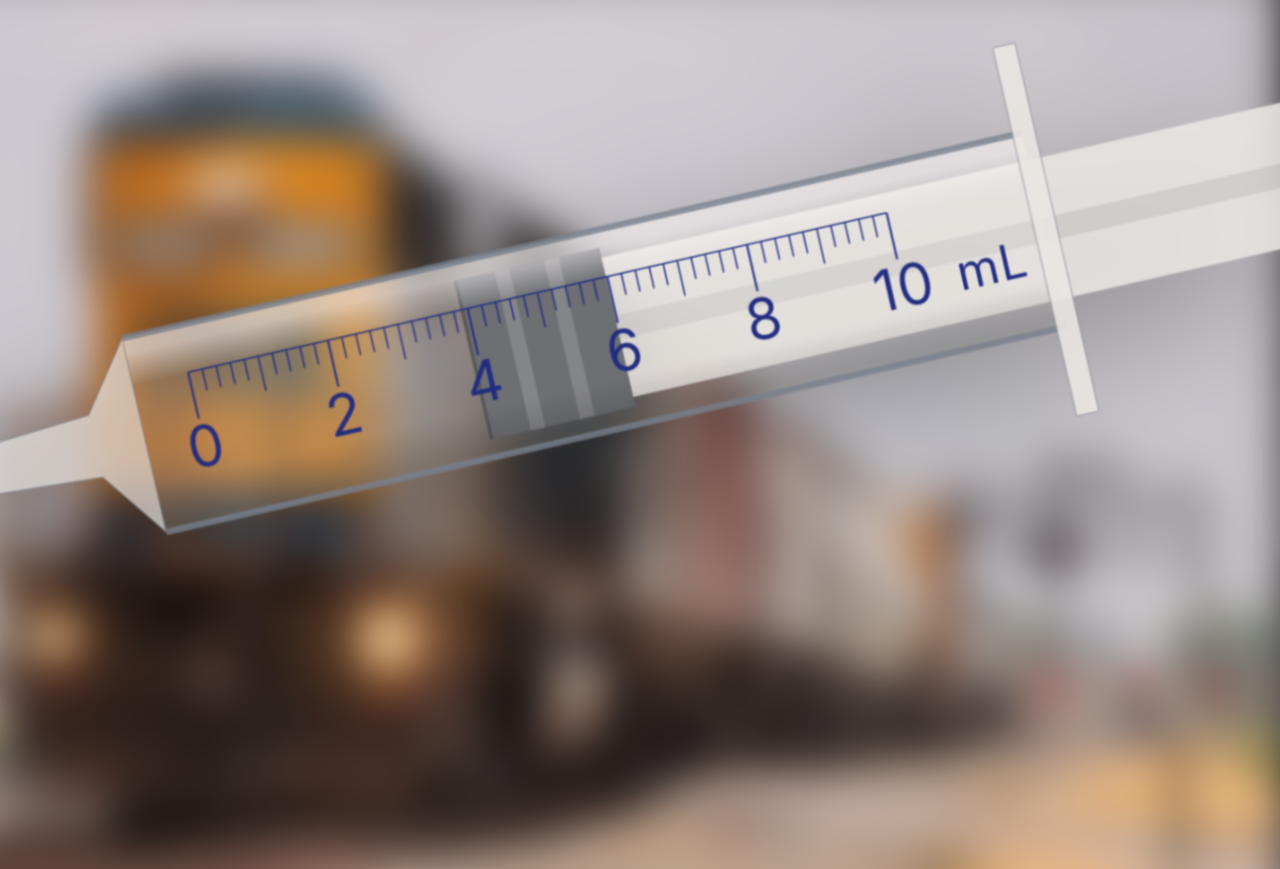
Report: 3.9mL
